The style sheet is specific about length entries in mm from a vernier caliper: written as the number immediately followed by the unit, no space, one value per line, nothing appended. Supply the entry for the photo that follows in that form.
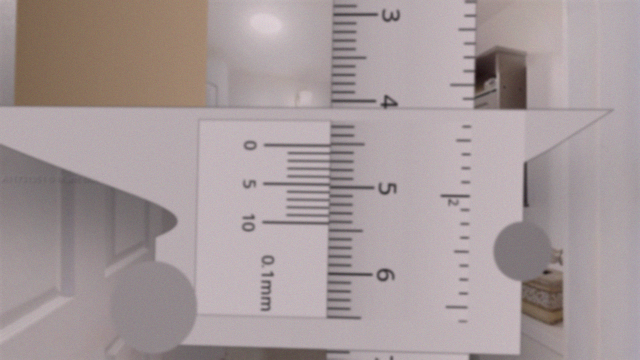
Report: 45.2mm
